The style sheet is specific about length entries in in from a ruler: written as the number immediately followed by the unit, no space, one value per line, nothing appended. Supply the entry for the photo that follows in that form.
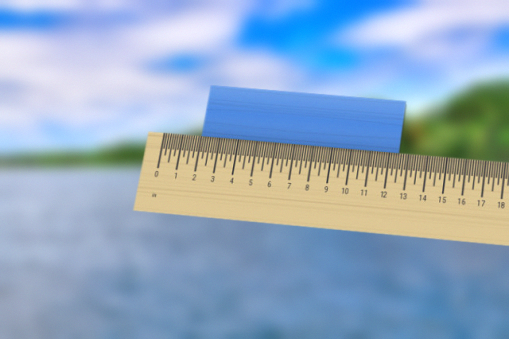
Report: 10.5in
